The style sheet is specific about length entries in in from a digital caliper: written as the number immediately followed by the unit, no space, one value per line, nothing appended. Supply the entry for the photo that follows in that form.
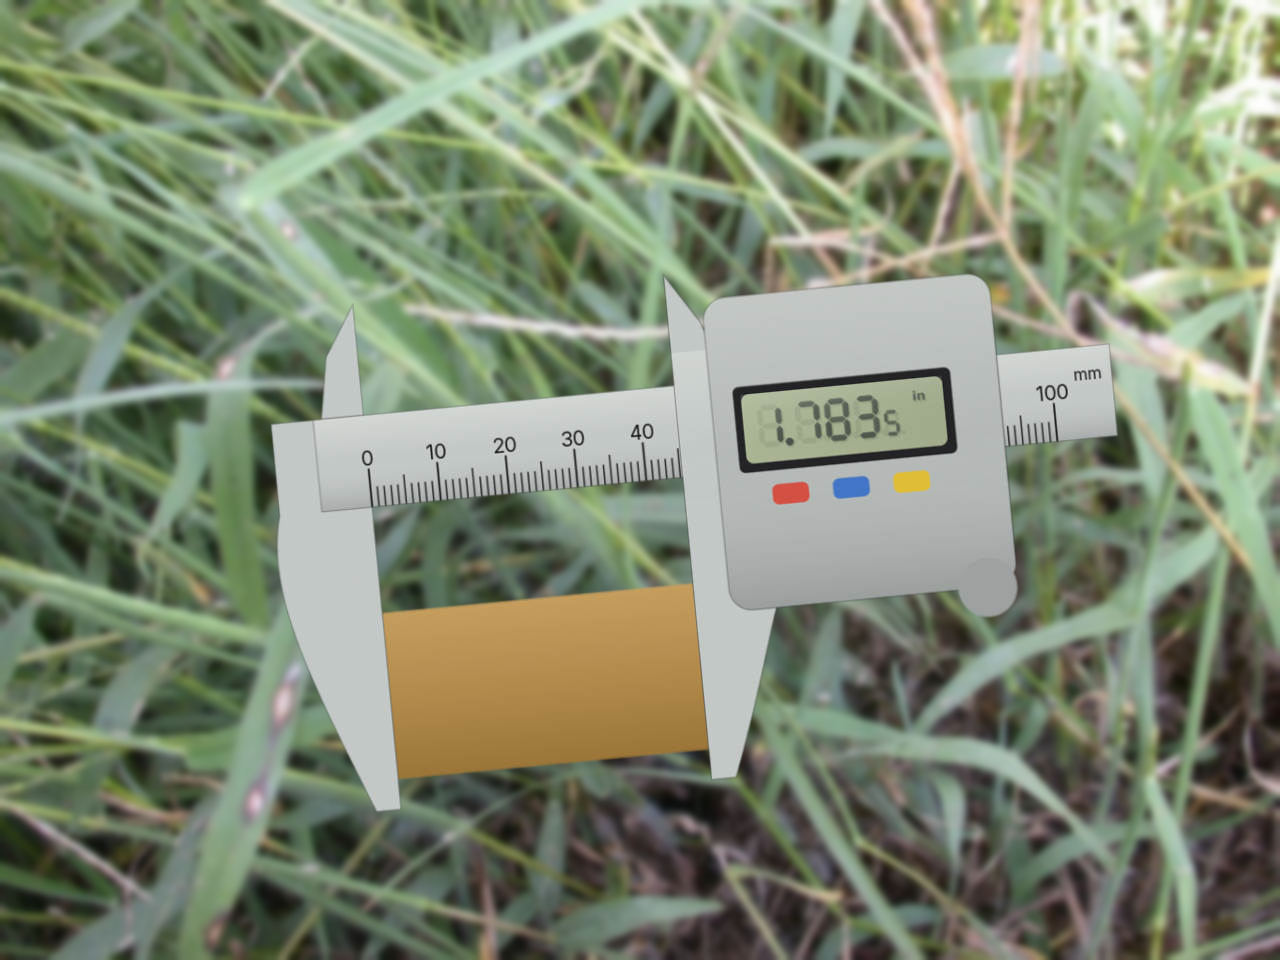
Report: 1.7835in
